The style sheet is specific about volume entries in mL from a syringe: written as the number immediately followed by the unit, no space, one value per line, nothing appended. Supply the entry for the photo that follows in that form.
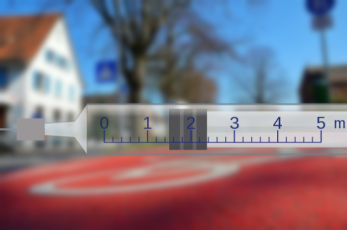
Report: 1.5mL
